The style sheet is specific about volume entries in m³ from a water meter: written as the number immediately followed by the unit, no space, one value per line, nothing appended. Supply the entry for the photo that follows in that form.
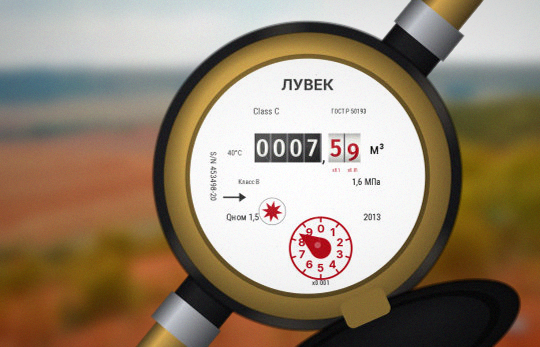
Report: 7.588m³
